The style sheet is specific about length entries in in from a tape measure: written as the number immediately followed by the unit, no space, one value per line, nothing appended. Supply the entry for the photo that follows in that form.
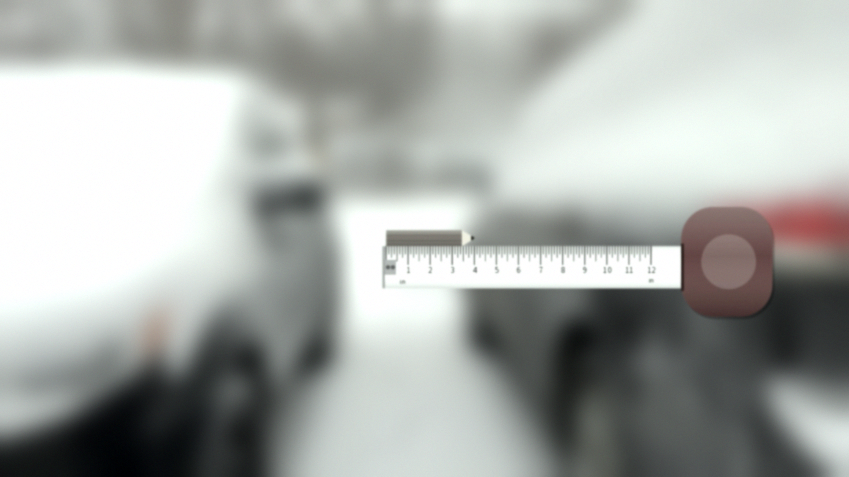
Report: 4in
